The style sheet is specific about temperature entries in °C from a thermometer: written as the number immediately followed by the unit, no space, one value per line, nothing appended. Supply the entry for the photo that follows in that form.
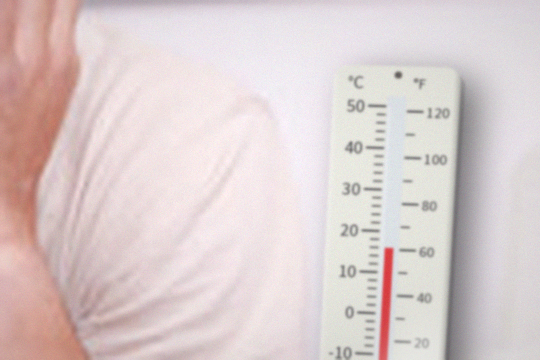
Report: 16°C
